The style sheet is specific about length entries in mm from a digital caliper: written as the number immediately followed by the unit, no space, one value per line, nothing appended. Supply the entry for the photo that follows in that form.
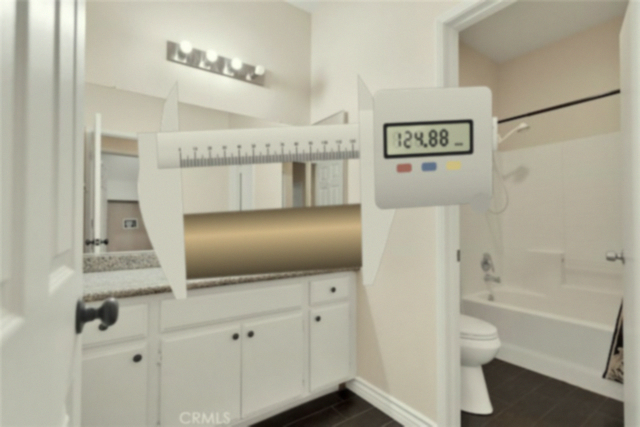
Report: 124.88mm
